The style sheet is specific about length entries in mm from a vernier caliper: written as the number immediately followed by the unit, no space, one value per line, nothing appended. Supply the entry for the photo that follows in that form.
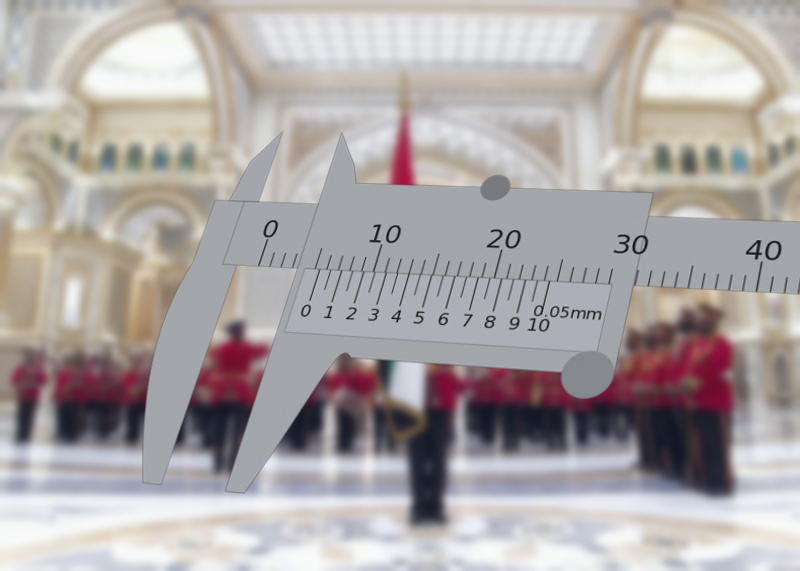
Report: 5.4mm
